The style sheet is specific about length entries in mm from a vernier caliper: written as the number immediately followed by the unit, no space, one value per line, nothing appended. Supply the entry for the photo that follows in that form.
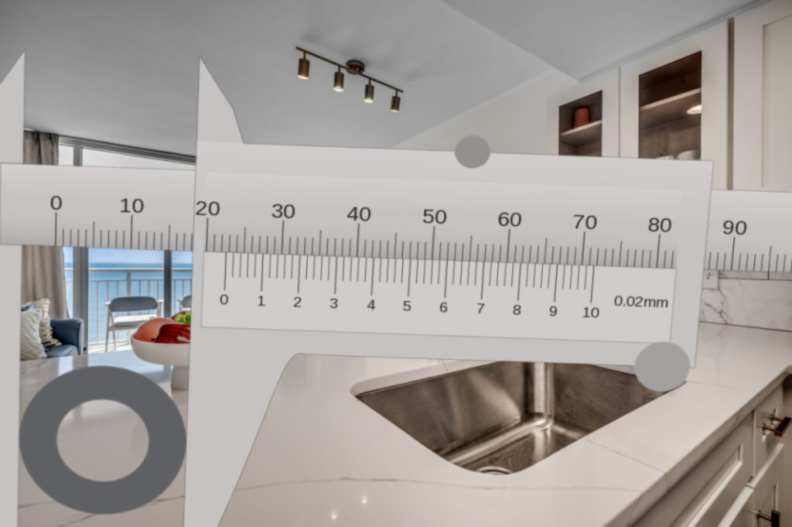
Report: 22.6mm
